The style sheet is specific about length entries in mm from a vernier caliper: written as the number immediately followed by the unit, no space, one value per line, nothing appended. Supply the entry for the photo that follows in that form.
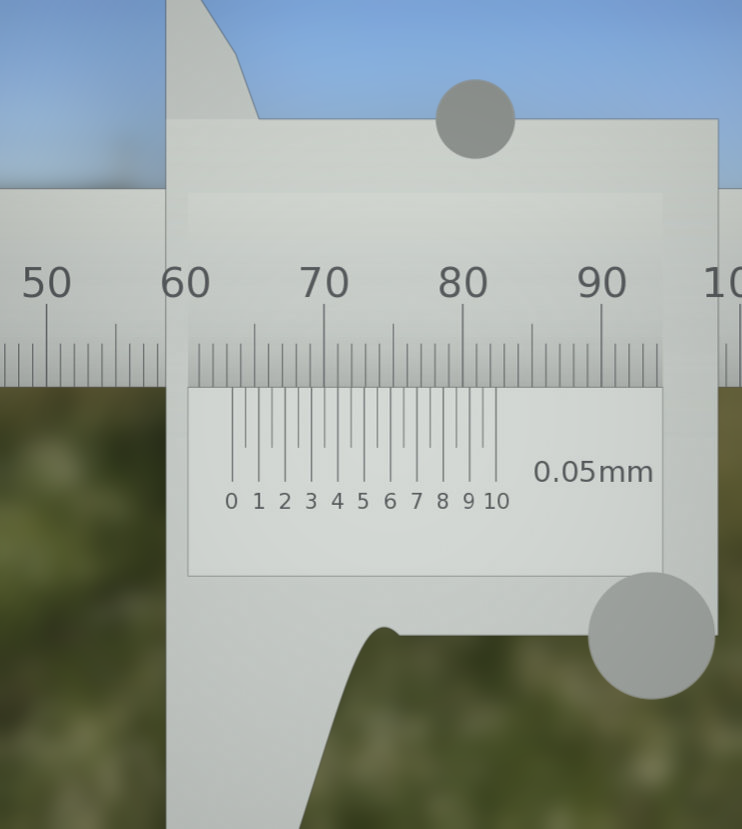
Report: 63.4mm
